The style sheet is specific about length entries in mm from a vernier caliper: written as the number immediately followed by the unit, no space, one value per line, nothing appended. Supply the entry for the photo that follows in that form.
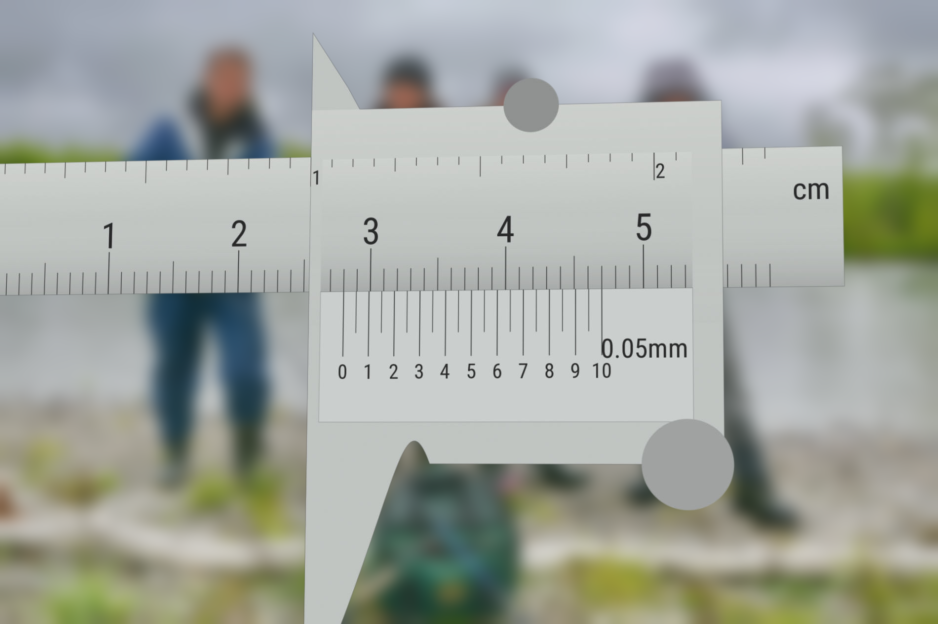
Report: 28.0mm
